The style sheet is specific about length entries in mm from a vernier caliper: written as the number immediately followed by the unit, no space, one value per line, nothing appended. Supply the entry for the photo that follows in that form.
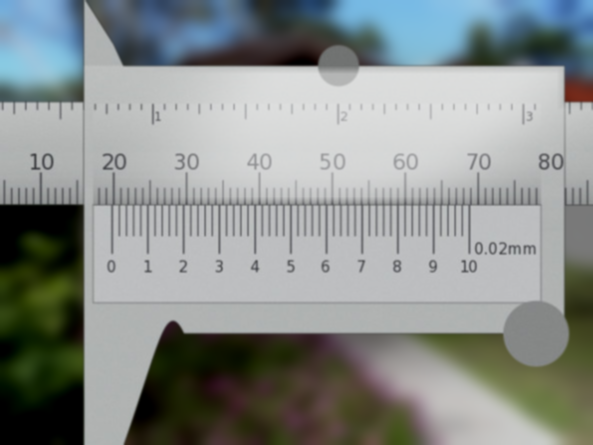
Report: 19.8mm
